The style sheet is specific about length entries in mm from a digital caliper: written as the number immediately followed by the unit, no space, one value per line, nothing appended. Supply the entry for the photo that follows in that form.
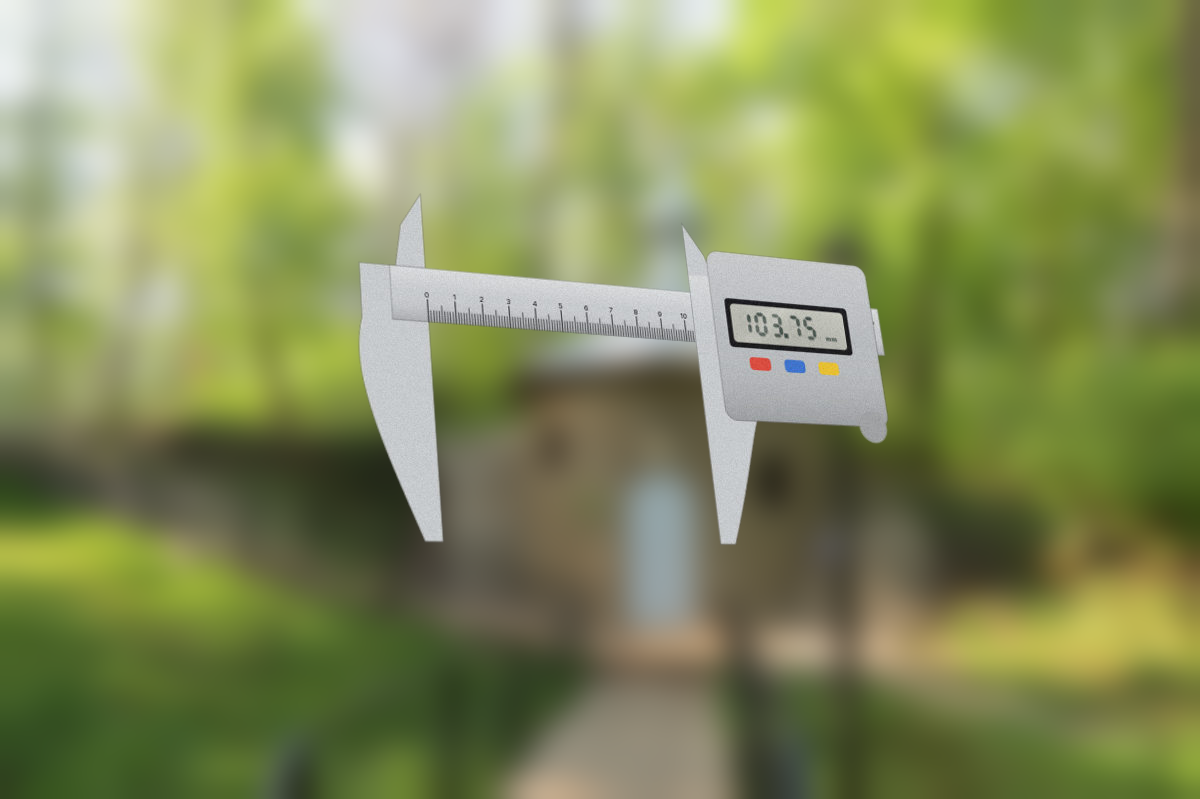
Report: 103.75mm
